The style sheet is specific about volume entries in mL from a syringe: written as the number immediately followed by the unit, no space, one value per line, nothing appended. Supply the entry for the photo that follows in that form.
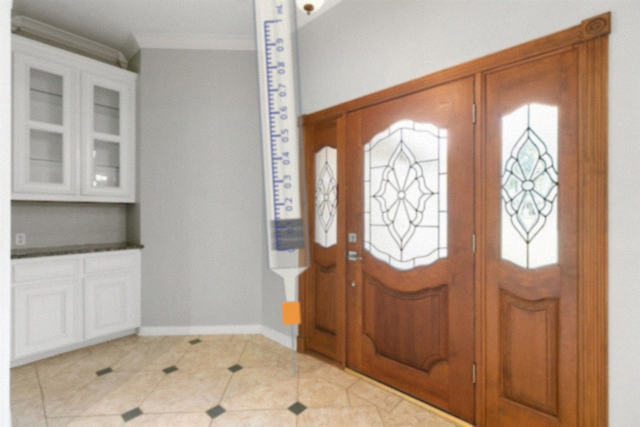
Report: 0mL
